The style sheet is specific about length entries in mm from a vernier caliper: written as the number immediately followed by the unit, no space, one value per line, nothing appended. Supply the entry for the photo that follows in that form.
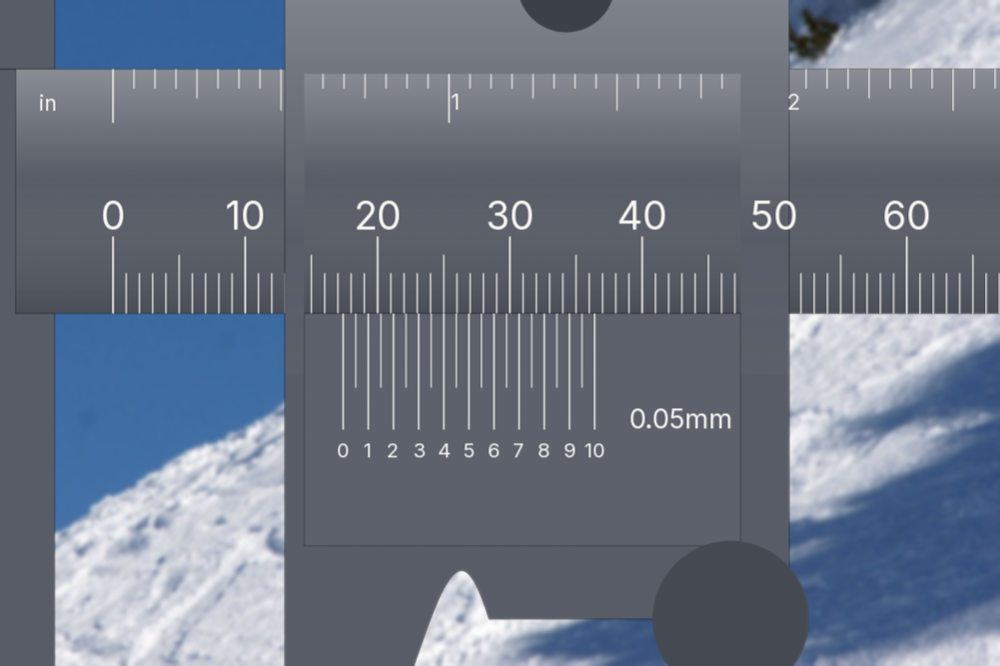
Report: 17.4mm
